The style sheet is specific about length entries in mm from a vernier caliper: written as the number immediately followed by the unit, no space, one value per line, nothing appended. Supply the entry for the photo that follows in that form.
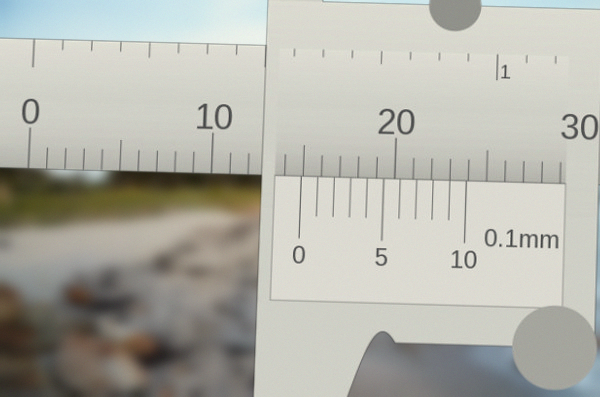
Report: 14.9mm
